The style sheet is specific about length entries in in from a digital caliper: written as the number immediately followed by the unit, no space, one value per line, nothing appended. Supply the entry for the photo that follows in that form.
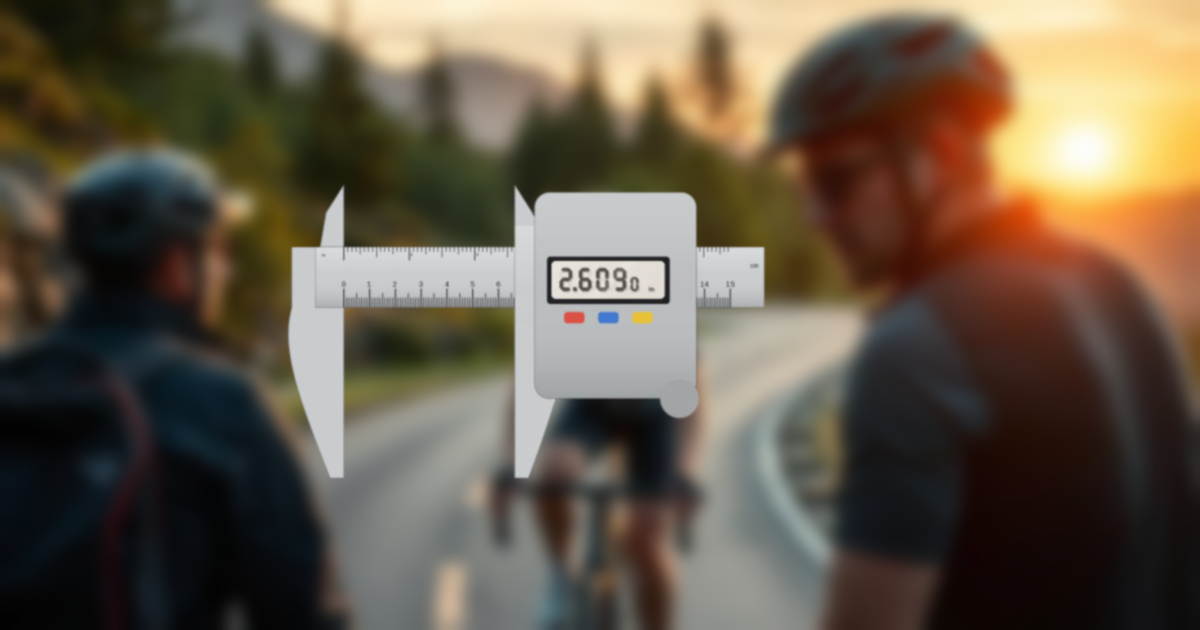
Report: 2.6090in
